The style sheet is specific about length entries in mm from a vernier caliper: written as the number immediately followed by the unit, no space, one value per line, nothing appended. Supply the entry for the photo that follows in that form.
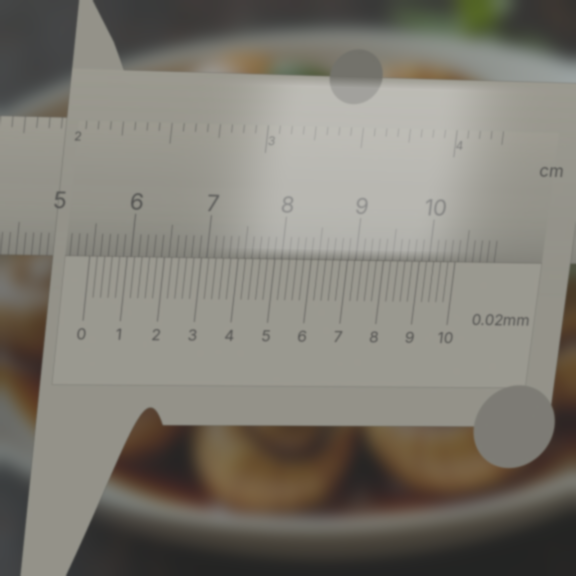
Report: 54.6mm
